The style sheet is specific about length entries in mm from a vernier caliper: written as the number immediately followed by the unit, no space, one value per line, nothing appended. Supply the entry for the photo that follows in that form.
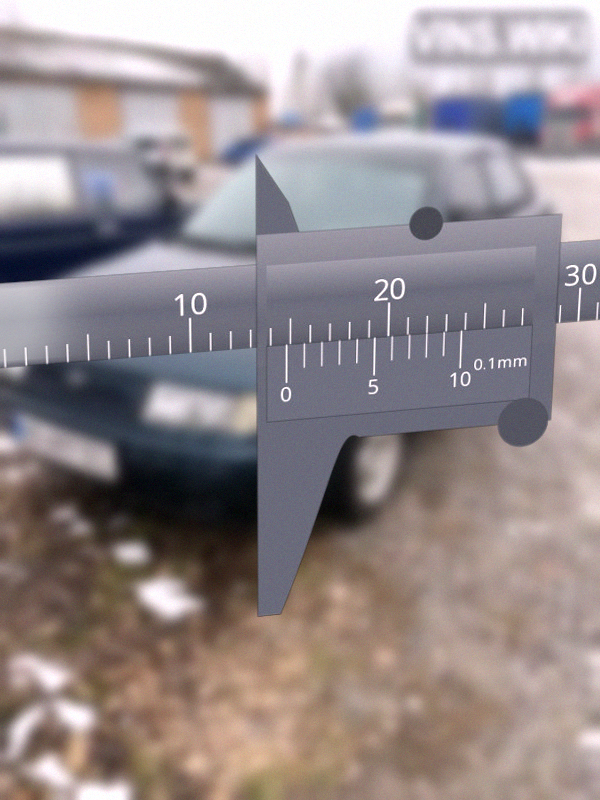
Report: 14.8mm
